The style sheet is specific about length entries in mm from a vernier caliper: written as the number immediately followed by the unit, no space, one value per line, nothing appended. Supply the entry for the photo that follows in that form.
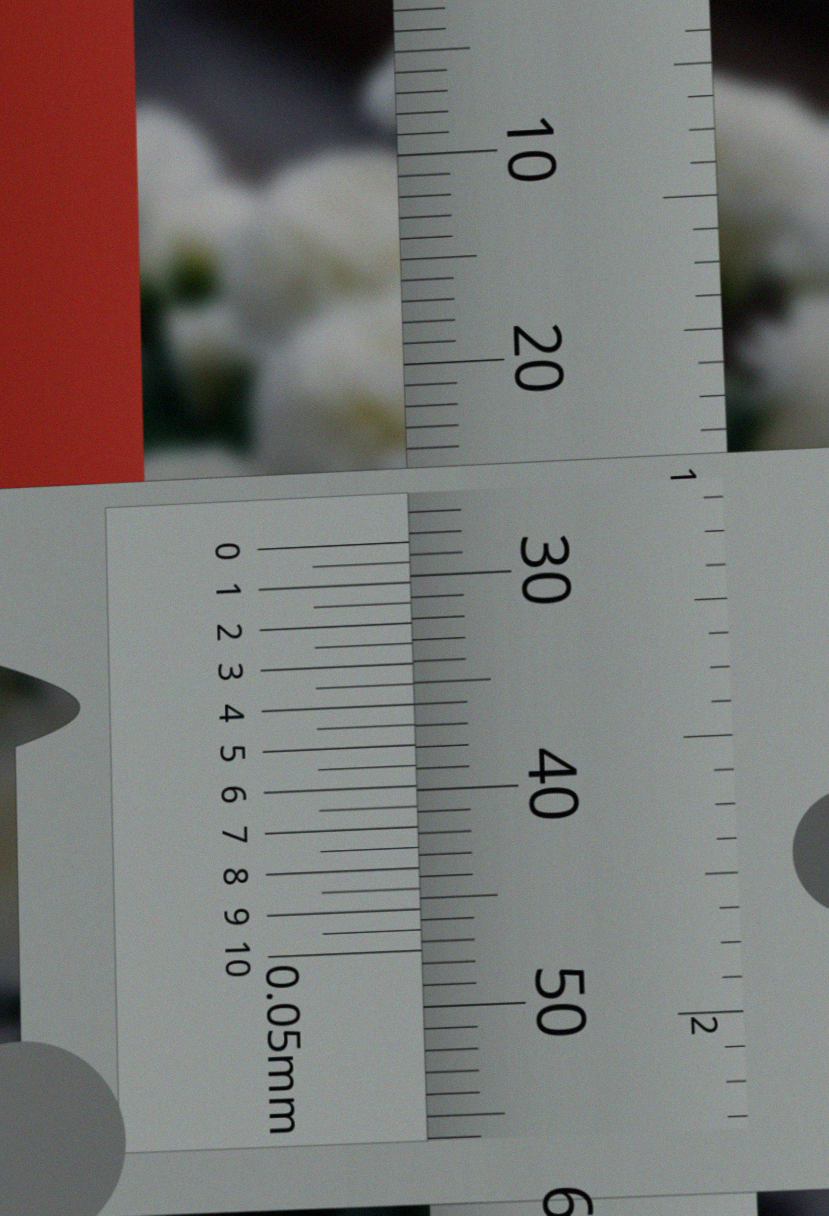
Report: 28.4mm
